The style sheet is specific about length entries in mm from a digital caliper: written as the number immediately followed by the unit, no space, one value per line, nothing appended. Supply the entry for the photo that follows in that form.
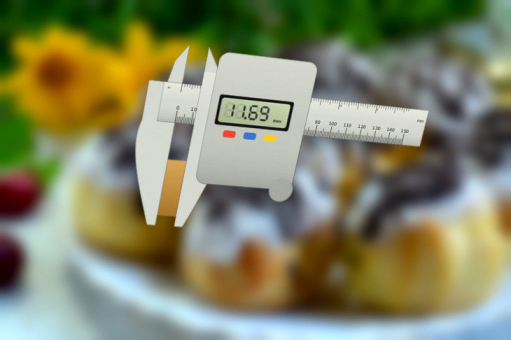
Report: 11.69mm
